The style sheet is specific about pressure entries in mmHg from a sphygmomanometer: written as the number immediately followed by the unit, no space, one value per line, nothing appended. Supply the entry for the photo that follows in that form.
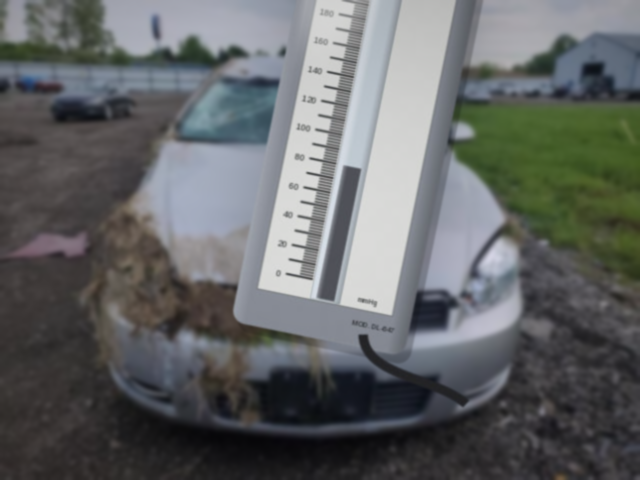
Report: 80mmHg
